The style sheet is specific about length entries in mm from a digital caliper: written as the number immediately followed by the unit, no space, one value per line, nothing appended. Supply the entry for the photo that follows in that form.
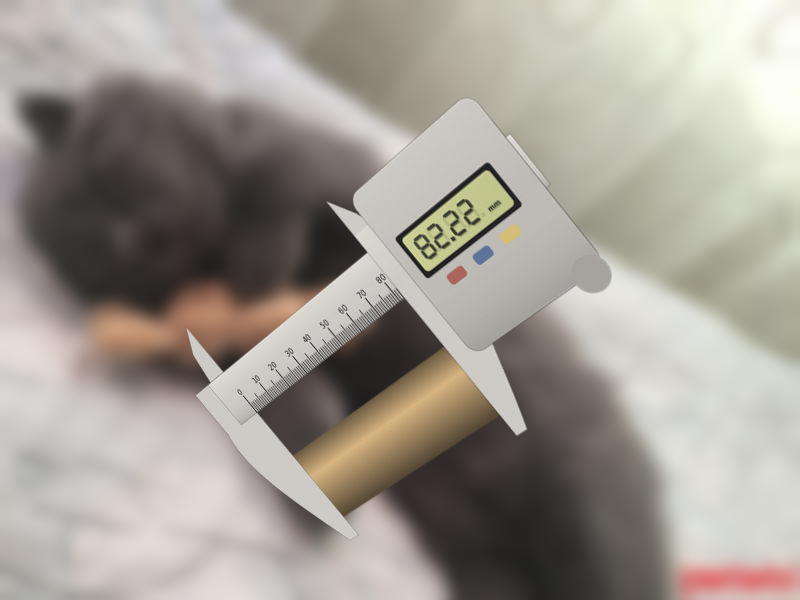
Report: 82.22mm
